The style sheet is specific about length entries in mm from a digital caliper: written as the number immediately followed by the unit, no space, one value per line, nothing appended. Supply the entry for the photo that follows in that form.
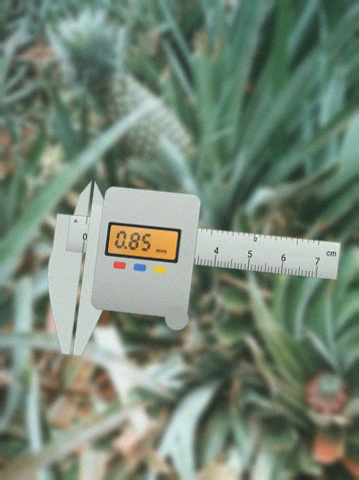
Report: 0.85mm
